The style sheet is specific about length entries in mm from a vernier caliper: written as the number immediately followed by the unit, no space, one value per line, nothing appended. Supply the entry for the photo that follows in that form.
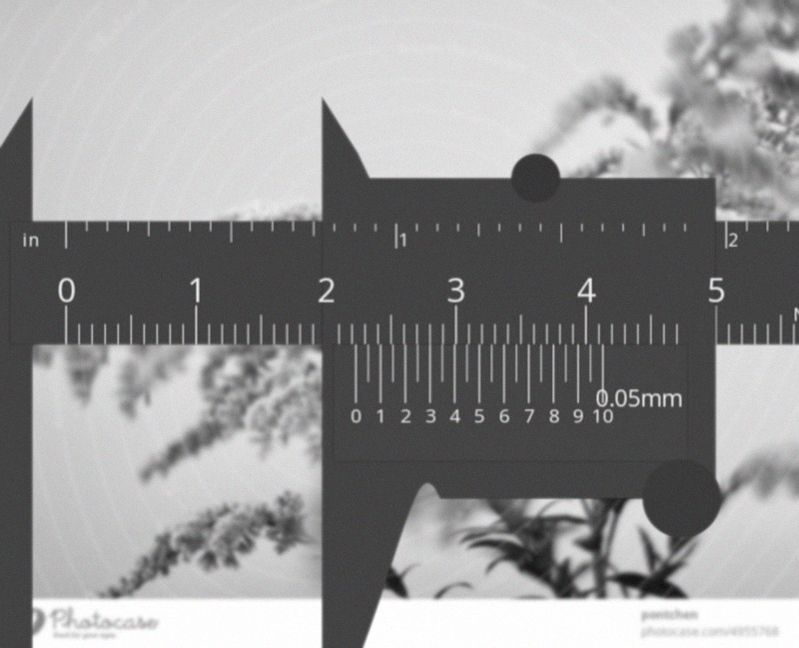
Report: 22.3mm
